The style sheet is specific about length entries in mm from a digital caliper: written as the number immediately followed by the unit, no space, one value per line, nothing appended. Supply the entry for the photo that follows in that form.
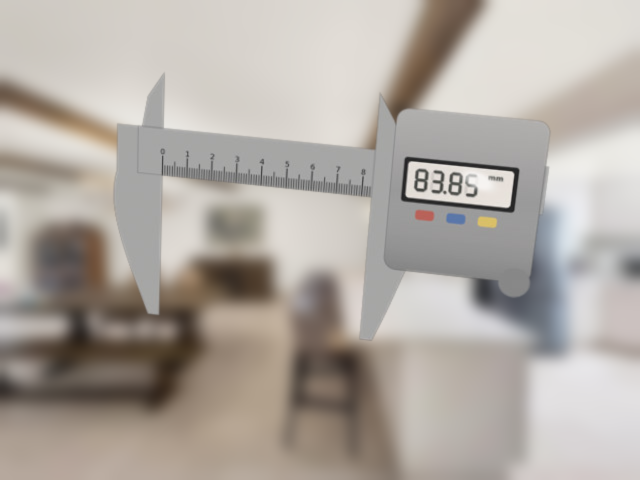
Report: 83.85mm
